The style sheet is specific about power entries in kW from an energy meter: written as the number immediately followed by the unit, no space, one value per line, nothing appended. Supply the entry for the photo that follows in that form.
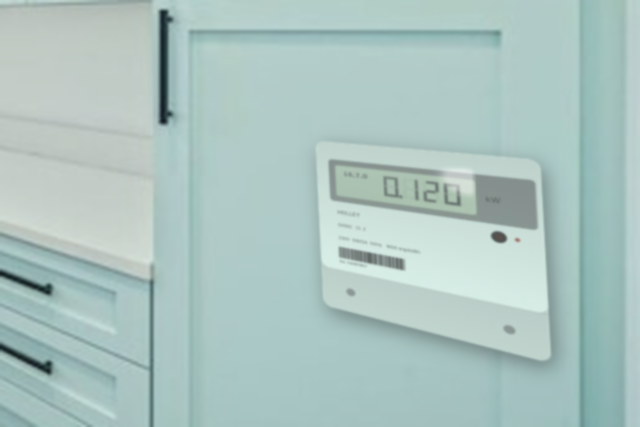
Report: 0.120kW
